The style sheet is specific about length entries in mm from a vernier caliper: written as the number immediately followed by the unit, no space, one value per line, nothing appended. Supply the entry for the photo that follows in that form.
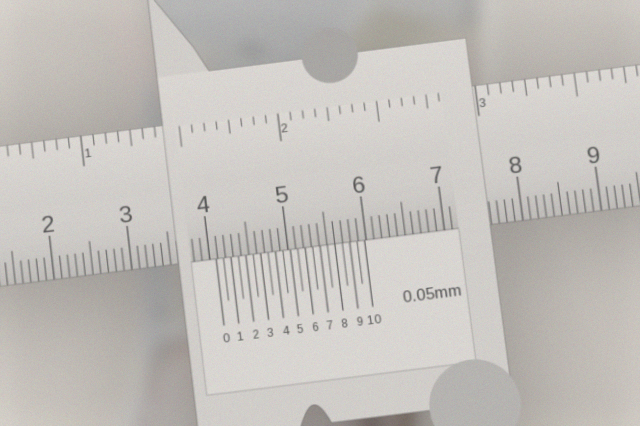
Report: 40.8mm
